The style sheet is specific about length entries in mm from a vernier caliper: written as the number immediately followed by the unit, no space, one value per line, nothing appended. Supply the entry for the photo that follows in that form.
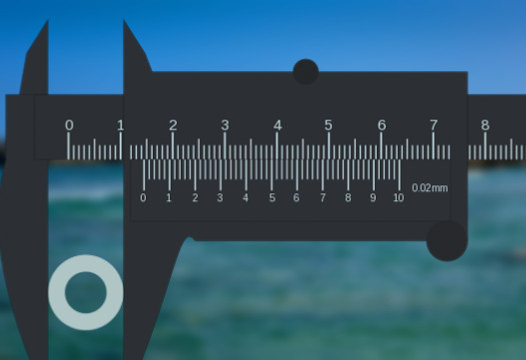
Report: 14.5mm
